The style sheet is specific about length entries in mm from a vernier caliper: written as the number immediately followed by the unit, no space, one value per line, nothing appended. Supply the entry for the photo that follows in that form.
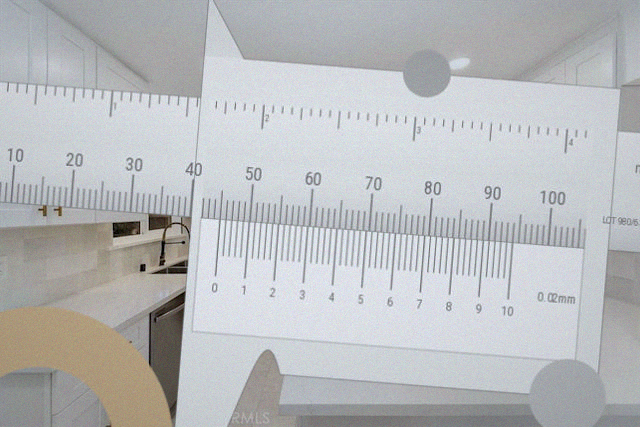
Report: 45.0mm
